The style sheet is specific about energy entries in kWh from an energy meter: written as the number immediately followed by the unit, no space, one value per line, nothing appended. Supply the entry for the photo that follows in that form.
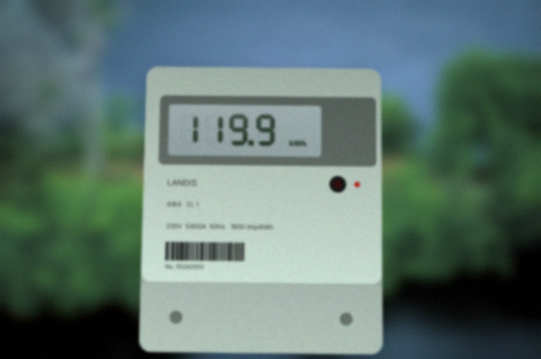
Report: 119.9kWh
